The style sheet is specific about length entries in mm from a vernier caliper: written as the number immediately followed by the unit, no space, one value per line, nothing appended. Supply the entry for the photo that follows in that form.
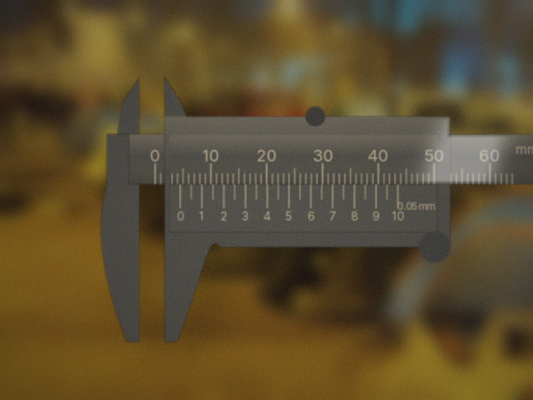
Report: 4.5mm
